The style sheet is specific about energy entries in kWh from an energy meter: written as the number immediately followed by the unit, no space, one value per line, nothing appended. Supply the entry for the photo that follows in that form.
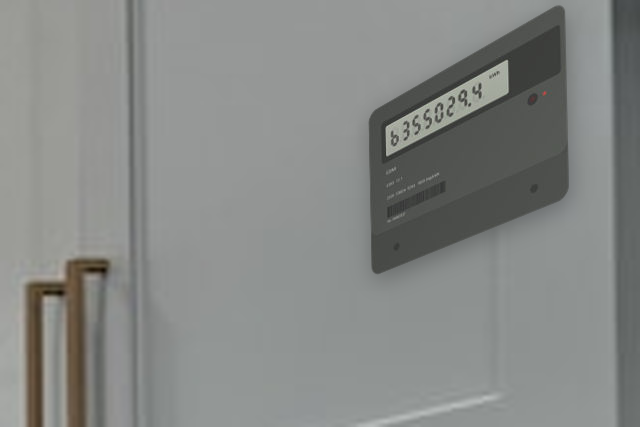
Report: 6355029.4kWh
